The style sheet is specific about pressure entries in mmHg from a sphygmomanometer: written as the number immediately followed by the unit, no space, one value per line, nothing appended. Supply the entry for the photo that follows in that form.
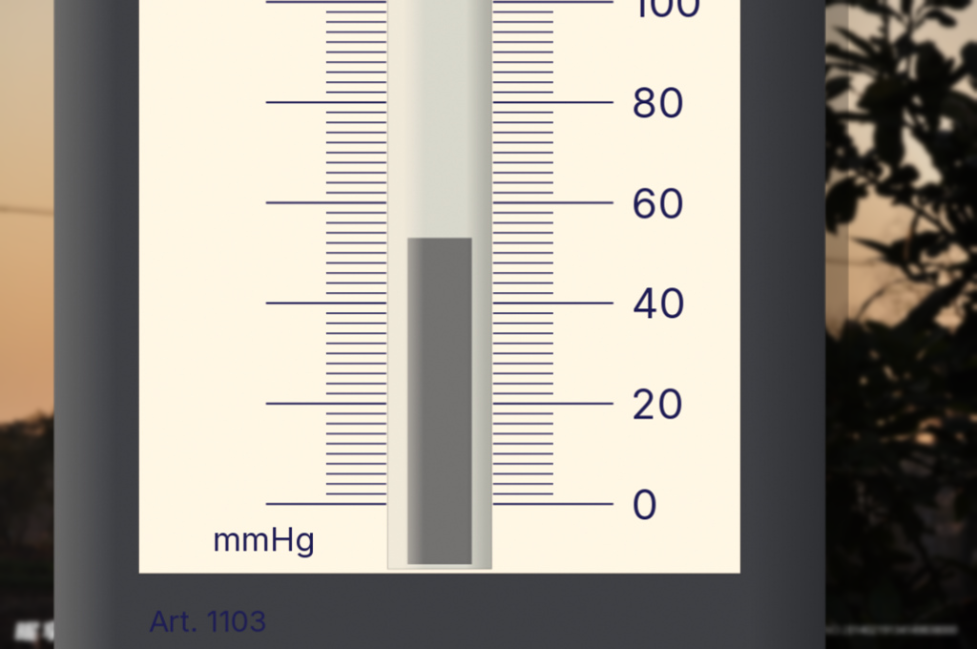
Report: 53mmHg
